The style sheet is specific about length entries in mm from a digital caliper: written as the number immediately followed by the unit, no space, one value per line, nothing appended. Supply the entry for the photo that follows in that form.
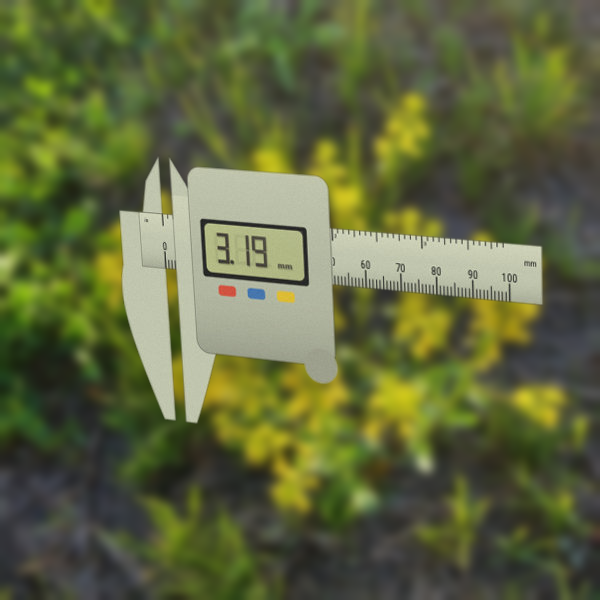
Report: 3.19mm
